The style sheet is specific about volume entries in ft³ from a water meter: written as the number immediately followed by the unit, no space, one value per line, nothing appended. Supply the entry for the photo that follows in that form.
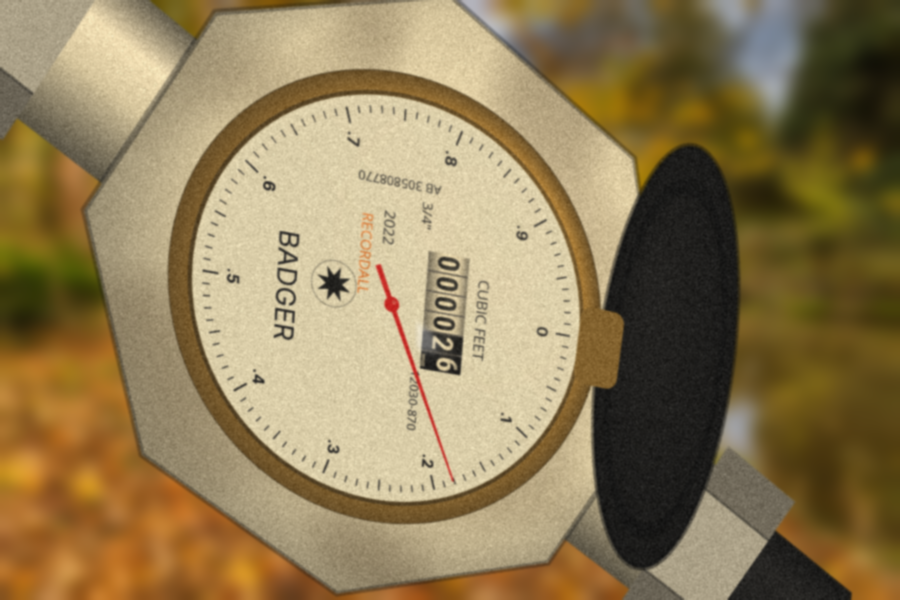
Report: 26.18ft³
